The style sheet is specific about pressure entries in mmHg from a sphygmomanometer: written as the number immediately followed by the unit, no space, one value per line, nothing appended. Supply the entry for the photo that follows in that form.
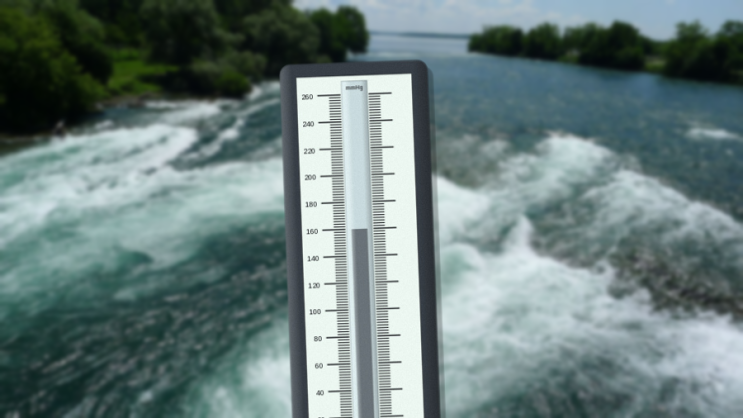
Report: 160mmHg
